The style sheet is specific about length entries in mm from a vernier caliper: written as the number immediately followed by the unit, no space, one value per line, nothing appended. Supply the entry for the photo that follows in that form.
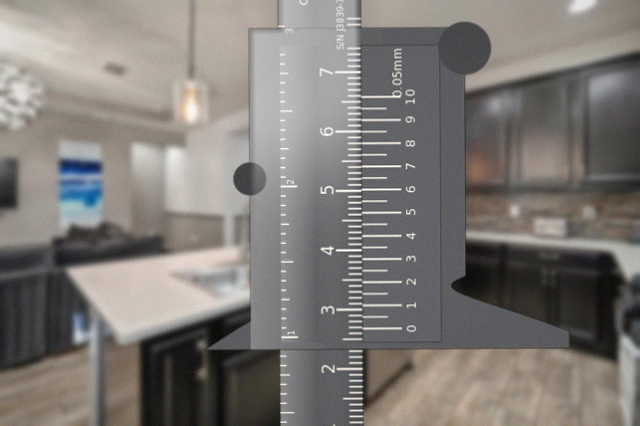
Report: 26.8mm
